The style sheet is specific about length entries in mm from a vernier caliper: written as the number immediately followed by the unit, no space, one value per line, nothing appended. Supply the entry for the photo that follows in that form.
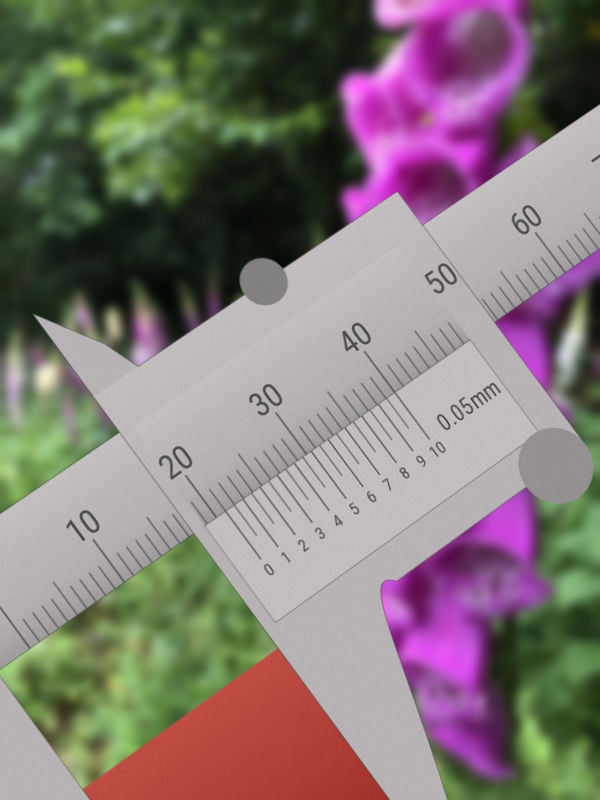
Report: 21.0mm
